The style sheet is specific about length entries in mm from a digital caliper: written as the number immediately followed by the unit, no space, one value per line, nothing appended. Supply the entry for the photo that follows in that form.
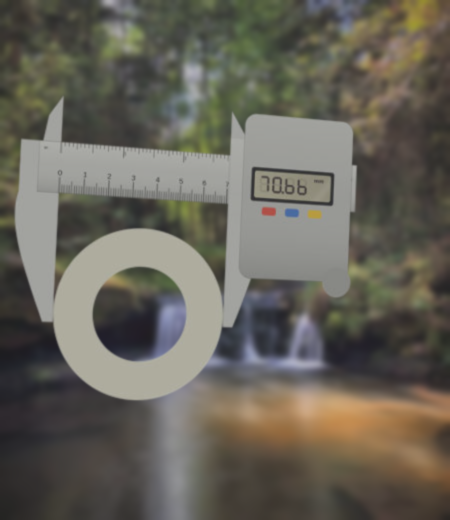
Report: 70.66mm
